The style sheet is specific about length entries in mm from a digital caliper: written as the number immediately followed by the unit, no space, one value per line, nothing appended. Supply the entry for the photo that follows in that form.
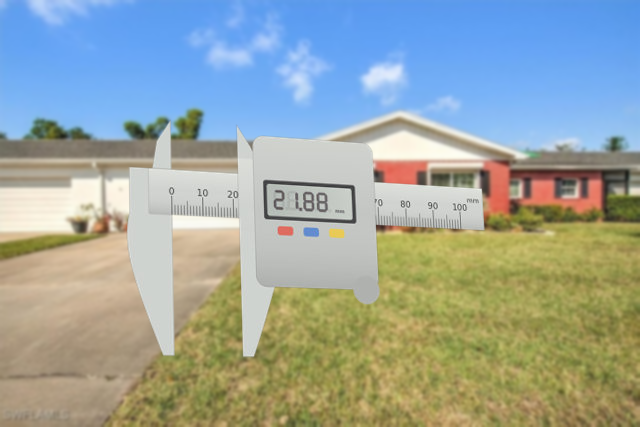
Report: 21.88mm
